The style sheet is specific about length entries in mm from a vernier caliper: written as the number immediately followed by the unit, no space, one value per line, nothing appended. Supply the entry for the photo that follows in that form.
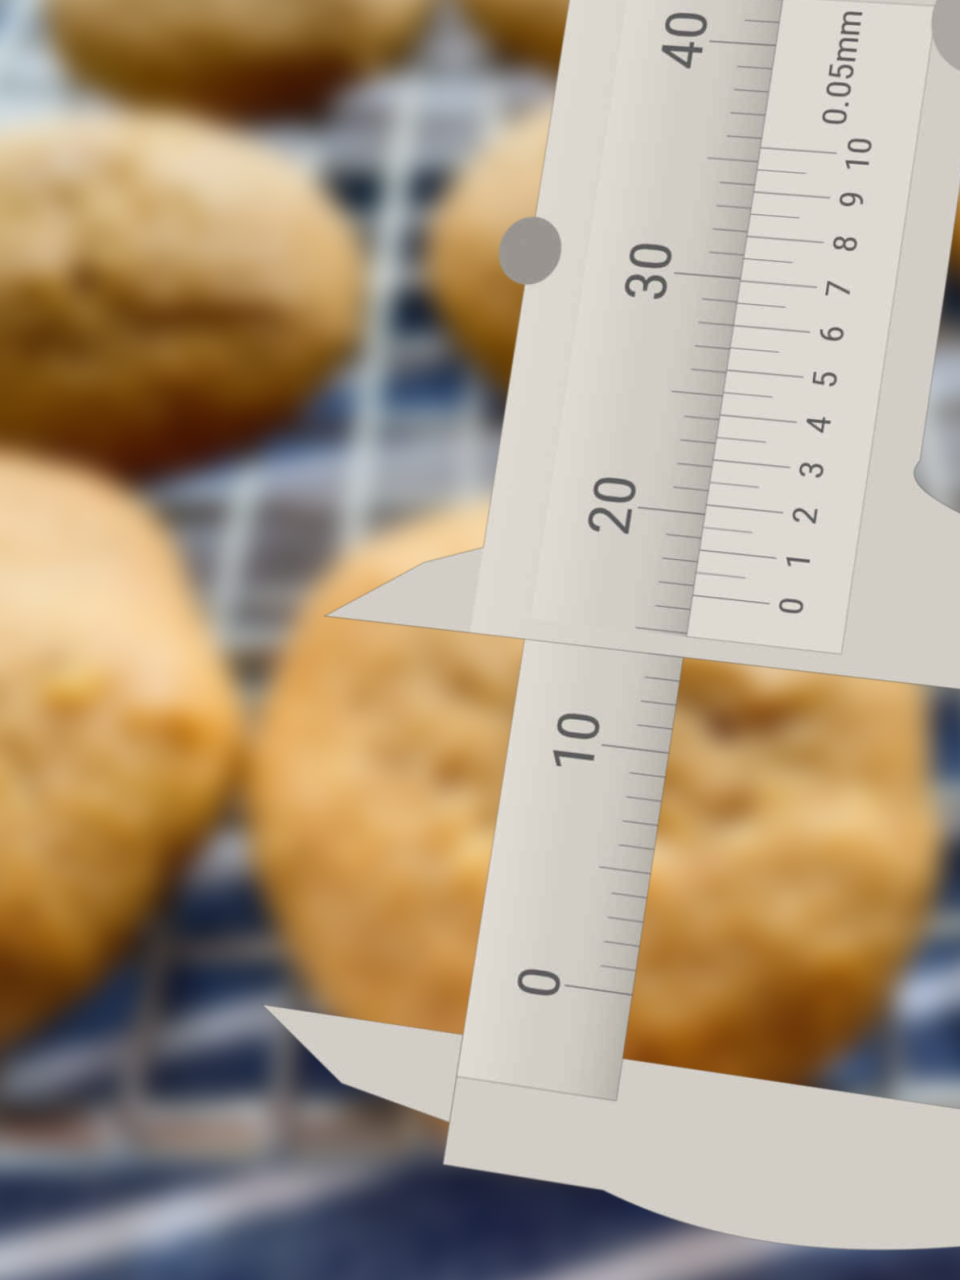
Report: 16.6mm
